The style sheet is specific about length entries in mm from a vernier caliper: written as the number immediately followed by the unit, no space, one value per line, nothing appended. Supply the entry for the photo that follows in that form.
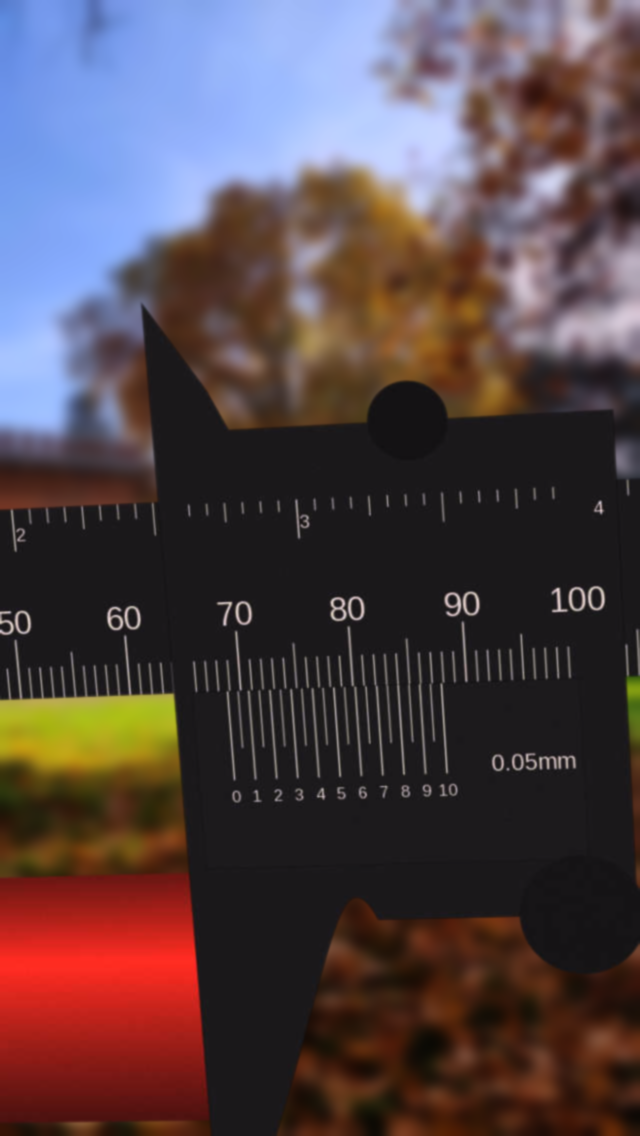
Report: 68.8mm
